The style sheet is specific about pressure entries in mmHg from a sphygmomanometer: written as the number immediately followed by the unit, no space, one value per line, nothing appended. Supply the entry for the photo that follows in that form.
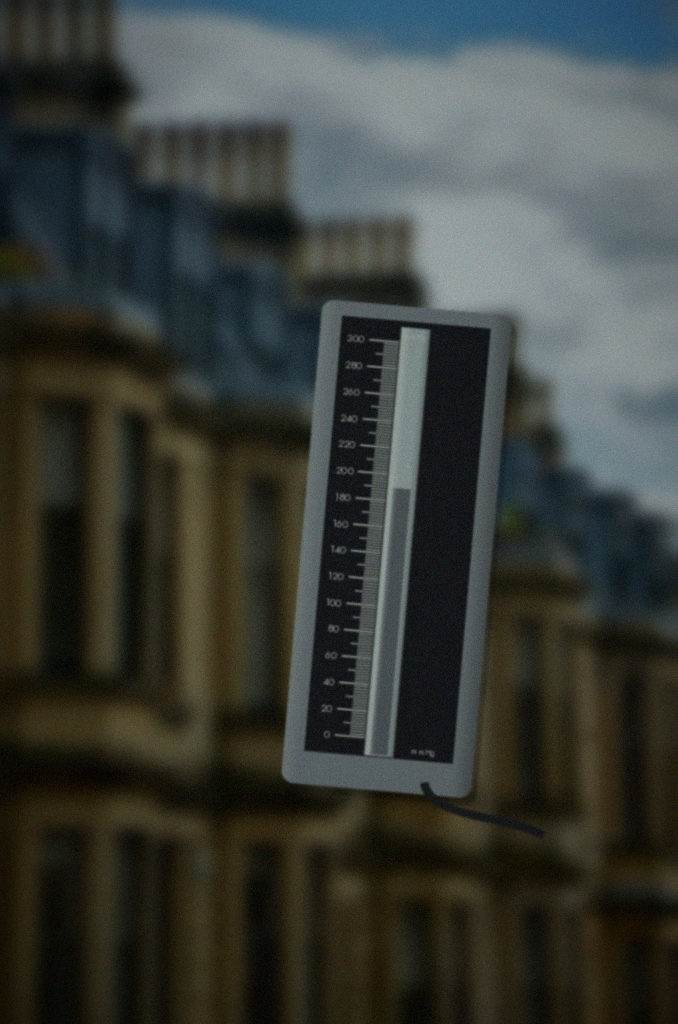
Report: 190mmHg
